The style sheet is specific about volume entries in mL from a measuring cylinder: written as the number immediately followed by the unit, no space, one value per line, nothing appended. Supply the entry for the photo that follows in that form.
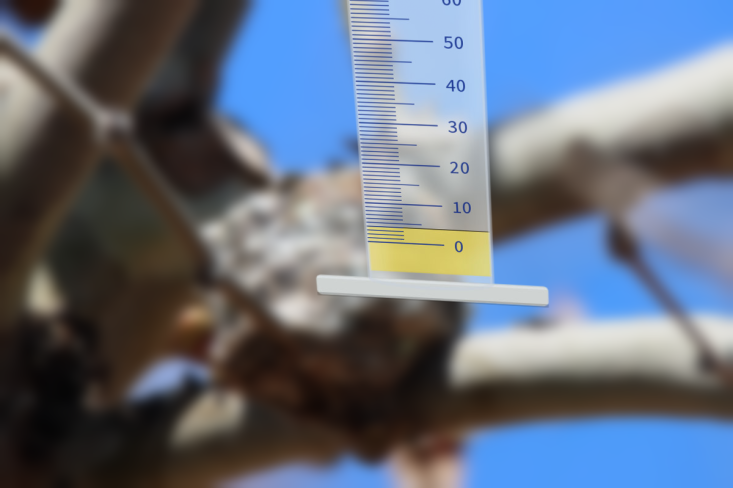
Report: 4mL
